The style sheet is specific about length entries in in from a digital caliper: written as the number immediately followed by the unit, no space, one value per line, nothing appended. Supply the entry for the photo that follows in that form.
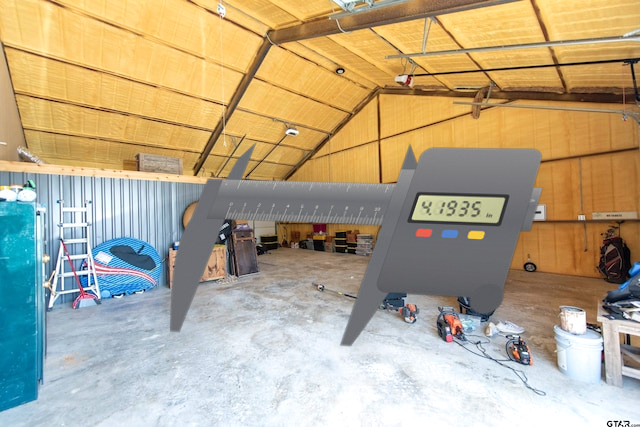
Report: 4.1935in
